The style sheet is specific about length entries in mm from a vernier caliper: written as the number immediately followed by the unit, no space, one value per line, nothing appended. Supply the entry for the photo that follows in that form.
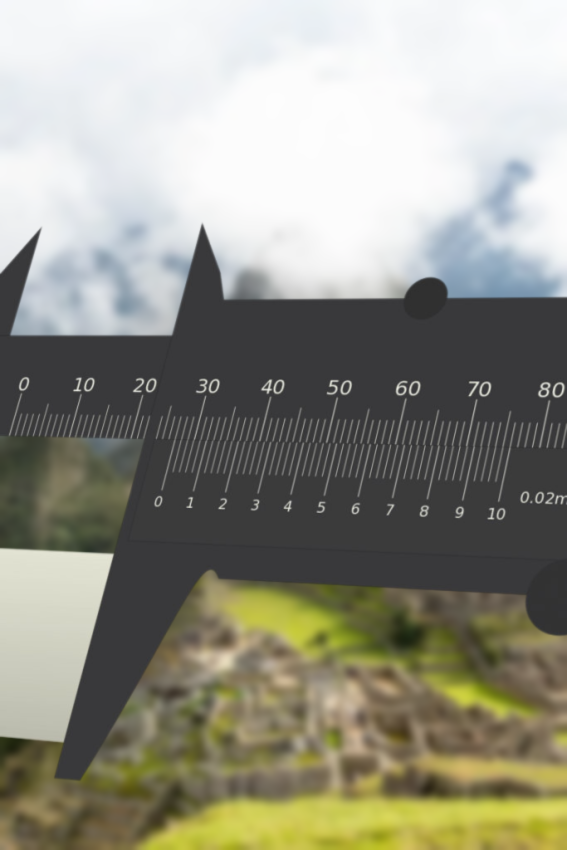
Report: 27.0mm
